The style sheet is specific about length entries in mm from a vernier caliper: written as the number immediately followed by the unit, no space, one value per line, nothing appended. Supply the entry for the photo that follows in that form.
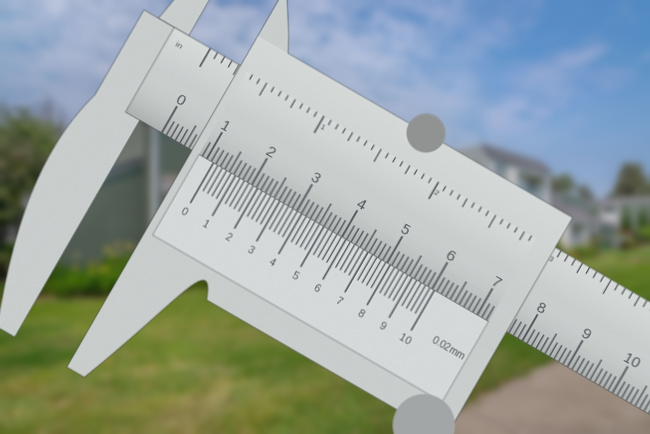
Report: 11.5mm
